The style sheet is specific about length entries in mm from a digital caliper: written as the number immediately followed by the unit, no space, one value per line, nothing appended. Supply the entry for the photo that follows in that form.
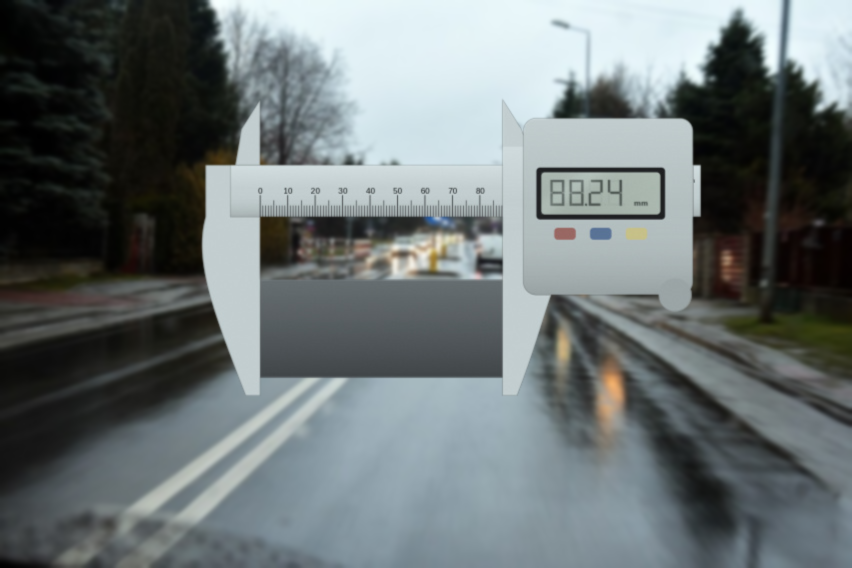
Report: 88.24mm
